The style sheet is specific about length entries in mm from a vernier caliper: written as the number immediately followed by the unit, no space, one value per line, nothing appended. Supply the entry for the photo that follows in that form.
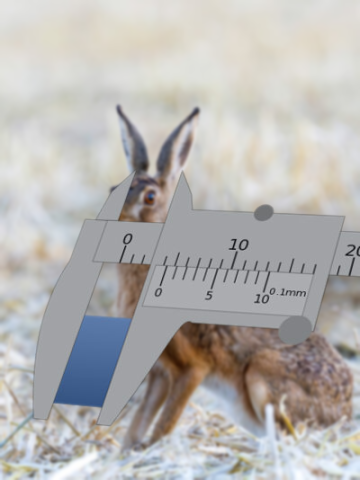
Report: 4.3mm
